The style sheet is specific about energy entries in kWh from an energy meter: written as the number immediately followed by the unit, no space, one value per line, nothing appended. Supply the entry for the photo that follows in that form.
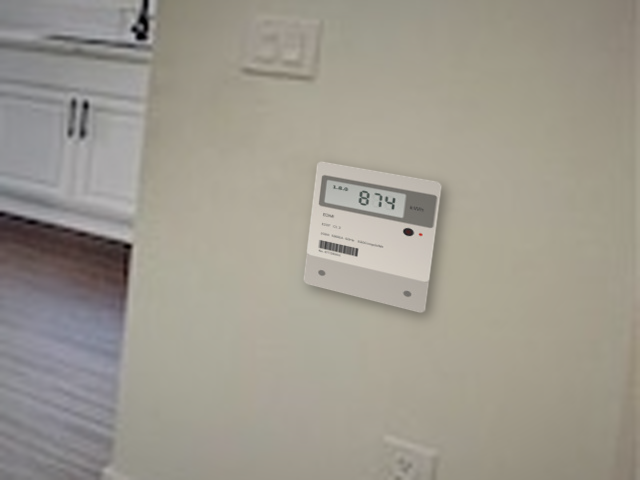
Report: 874kWh
